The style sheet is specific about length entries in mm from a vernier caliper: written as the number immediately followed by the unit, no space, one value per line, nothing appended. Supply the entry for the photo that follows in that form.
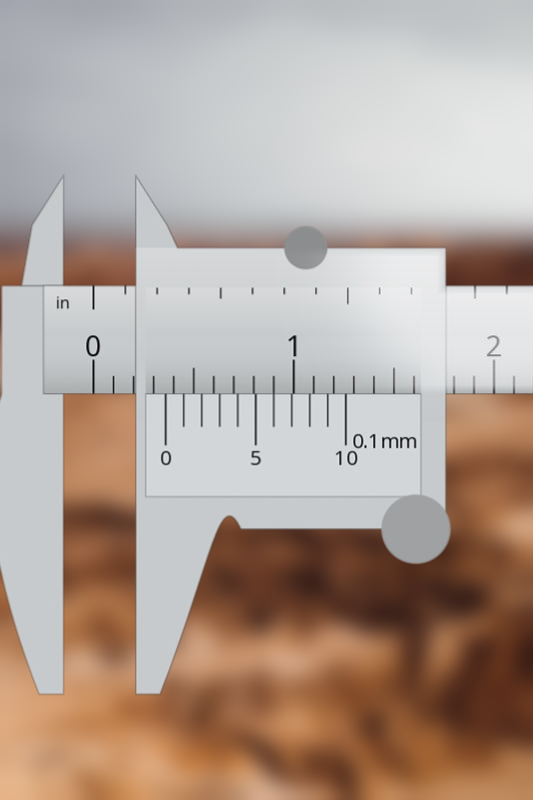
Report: 3.6mm
